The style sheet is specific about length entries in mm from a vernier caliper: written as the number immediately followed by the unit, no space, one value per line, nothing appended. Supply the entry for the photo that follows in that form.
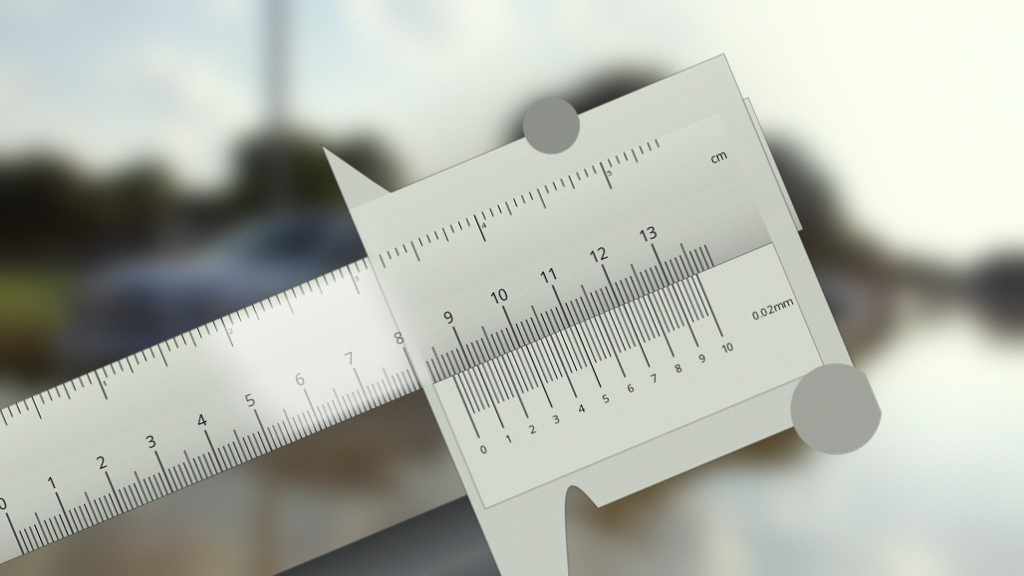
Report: 86.5mm
